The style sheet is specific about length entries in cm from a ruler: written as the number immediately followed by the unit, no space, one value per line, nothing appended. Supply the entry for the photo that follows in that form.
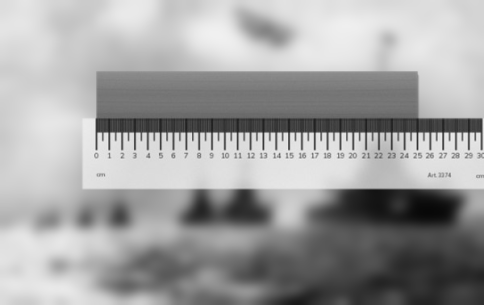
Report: 25cm
